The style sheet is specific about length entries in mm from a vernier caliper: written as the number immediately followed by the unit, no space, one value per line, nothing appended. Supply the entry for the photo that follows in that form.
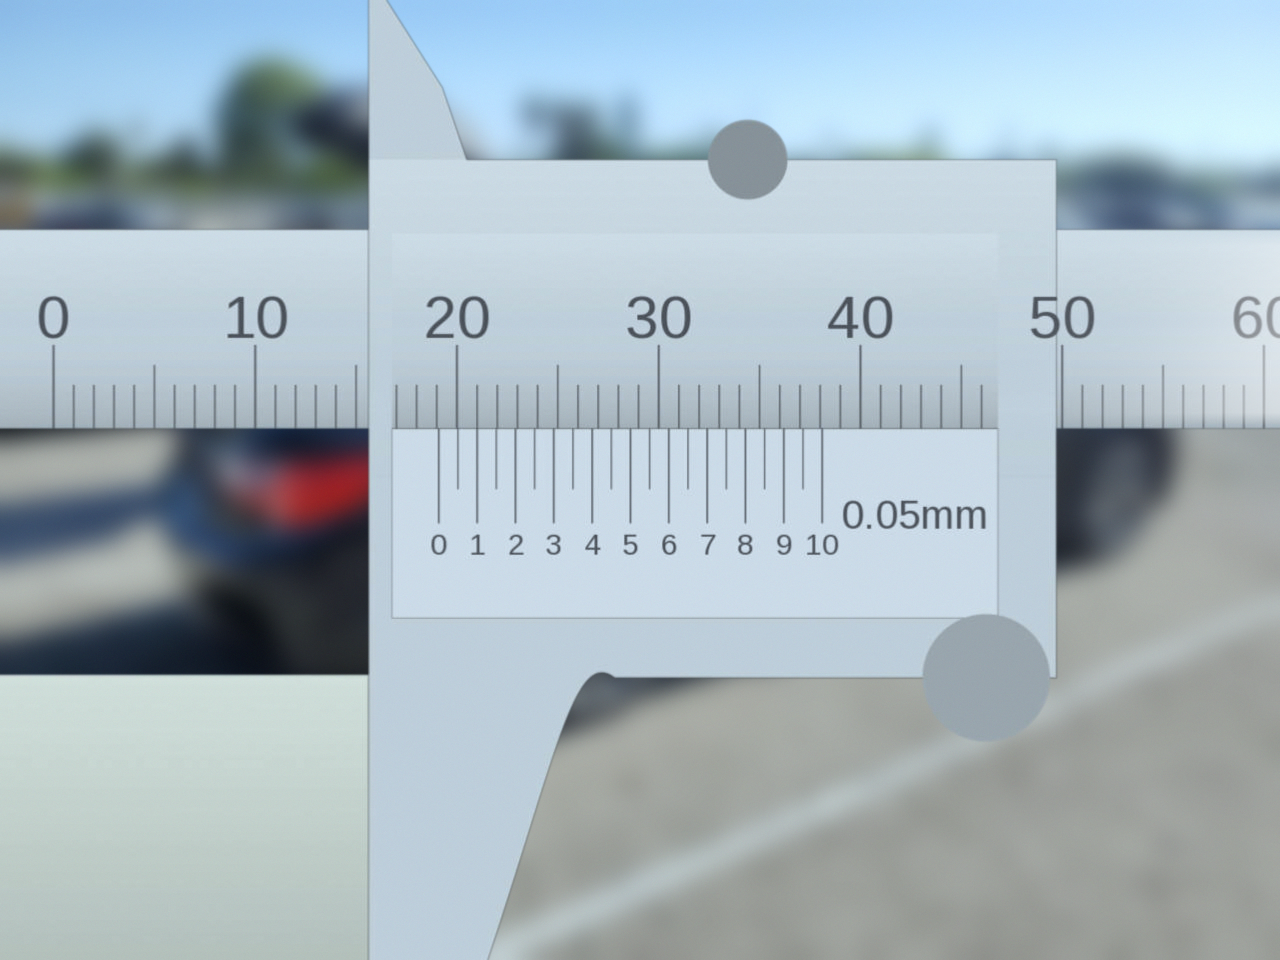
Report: 19.1mm
